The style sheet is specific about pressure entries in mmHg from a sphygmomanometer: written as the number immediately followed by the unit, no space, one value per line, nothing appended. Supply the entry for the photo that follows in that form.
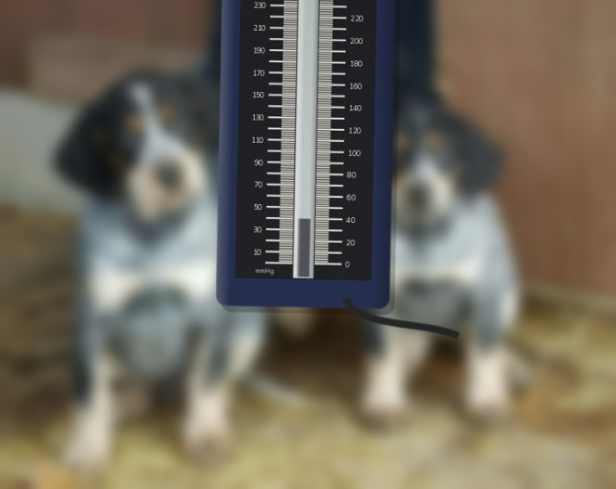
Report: 40mmHg
